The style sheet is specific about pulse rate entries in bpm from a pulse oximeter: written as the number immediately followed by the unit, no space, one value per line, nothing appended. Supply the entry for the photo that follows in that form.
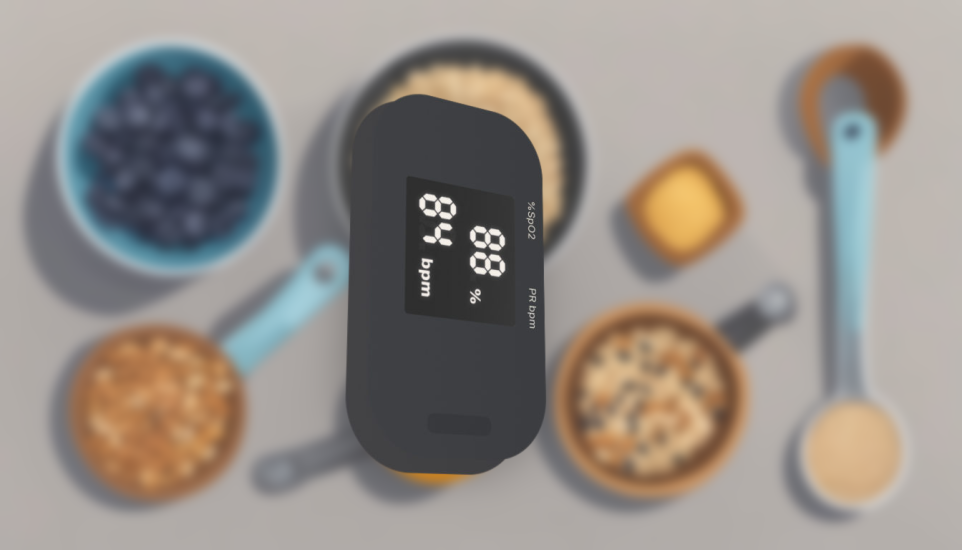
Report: 84bpm
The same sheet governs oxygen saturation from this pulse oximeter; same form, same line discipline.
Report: 88%
